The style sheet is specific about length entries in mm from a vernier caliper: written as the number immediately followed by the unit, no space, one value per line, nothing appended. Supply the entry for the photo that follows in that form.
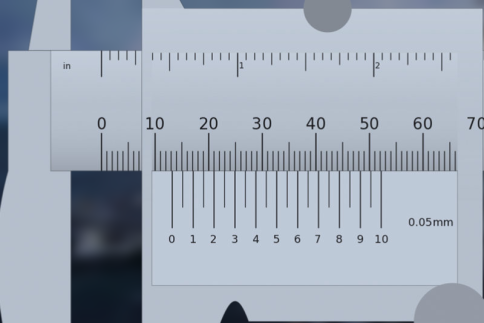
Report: 13.2mm
